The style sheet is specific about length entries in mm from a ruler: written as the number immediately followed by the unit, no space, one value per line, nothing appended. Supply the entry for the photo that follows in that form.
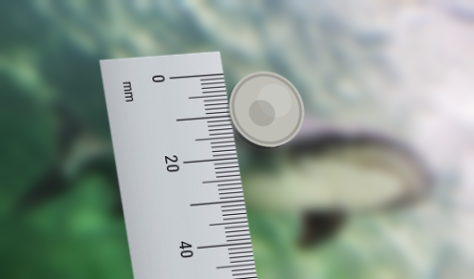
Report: 18mm
